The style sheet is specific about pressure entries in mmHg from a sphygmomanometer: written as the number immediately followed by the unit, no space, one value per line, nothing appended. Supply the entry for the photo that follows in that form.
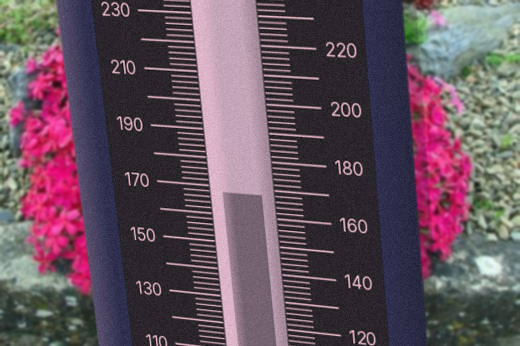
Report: 168mmHg
